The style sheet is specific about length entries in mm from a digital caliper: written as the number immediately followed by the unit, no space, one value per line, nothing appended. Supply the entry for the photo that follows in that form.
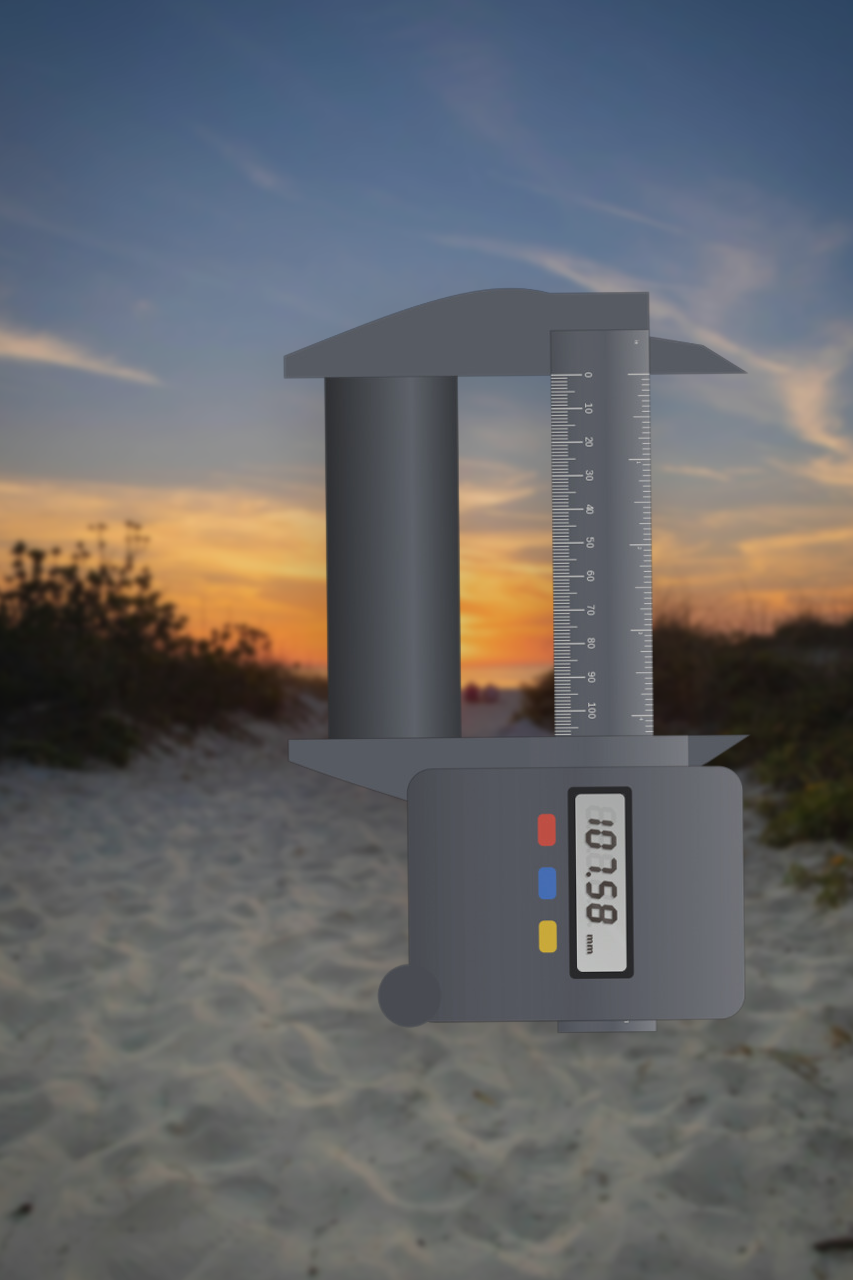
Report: 107.58mm
